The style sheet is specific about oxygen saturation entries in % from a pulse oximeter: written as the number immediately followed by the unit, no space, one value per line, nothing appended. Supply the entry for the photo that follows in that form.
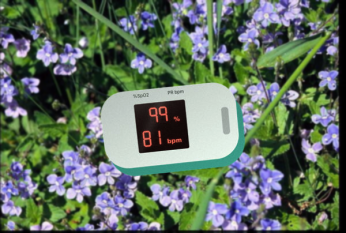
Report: 99%
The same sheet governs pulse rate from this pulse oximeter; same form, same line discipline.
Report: 81bpm
